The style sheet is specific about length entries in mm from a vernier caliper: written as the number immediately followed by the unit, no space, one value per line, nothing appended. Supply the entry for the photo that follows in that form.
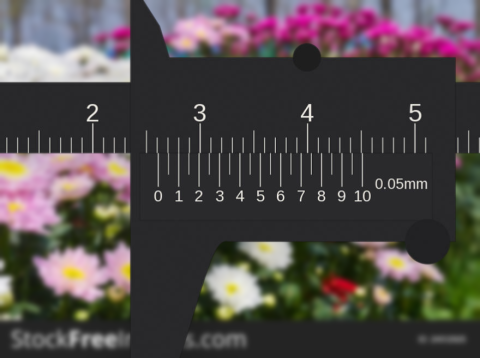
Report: 26.1mm
